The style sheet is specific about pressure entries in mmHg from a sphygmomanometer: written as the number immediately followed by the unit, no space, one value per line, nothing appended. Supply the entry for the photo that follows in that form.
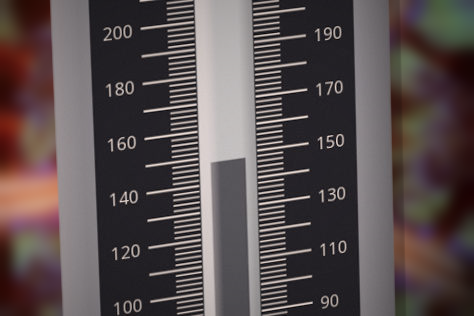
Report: 148mmHg
